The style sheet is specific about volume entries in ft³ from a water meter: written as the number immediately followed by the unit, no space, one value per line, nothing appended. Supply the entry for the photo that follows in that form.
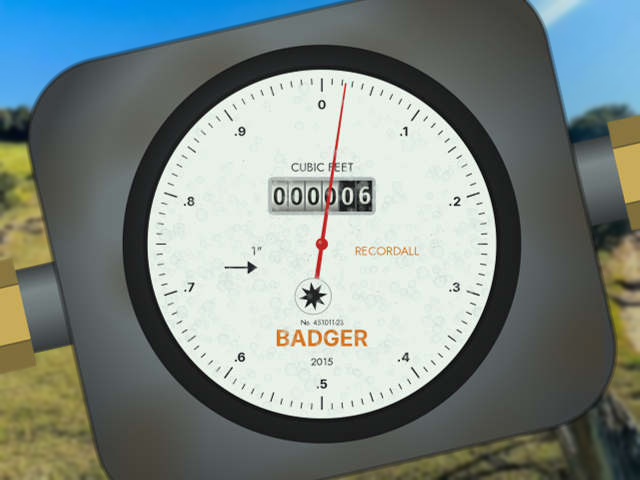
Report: 6.02ft³
